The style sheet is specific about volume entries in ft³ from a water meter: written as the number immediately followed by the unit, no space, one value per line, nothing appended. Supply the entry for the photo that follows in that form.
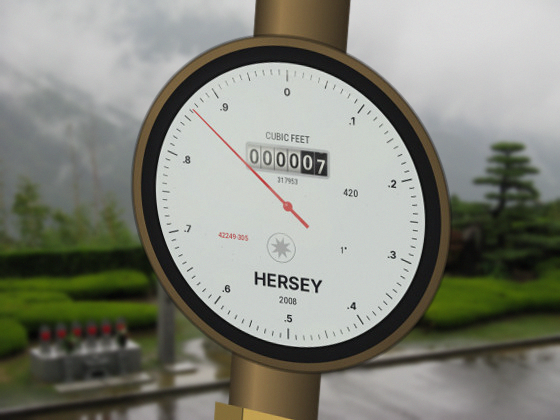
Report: 6.86ft³
